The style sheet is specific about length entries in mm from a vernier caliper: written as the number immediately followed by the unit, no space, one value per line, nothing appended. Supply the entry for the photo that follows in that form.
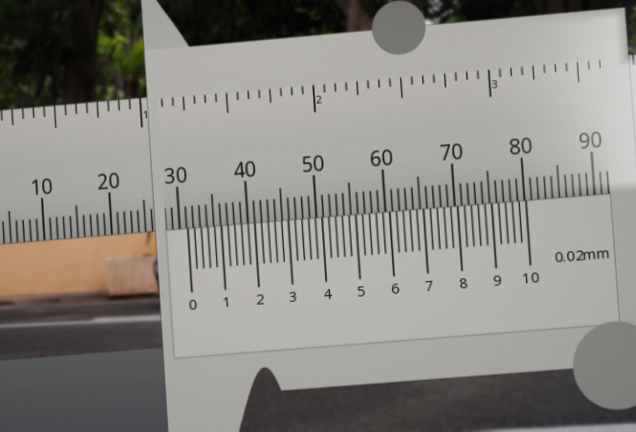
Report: 31.2mm
